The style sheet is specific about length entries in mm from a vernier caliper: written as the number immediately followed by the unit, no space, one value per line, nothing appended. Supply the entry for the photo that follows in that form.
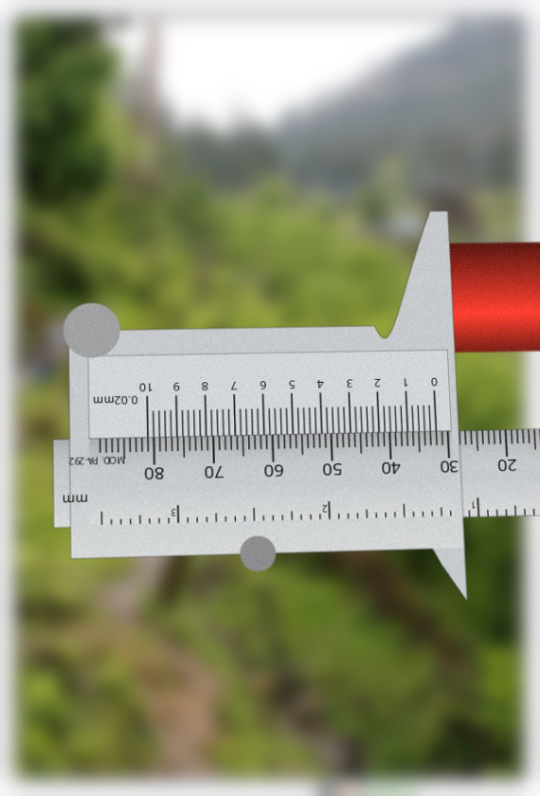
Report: 32.0mm
